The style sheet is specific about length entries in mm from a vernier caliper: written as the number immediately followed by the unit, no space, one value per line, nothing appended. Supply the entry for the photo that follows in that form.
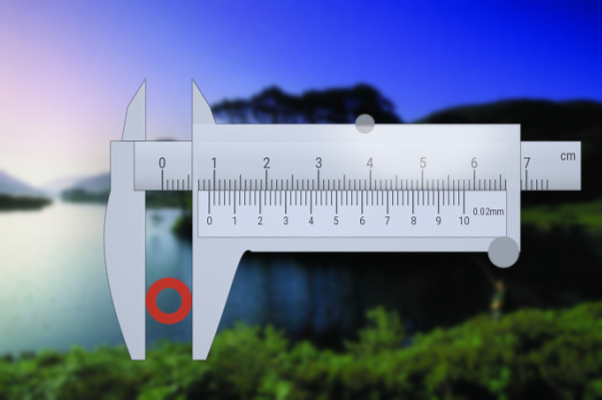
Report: 9.0mm
